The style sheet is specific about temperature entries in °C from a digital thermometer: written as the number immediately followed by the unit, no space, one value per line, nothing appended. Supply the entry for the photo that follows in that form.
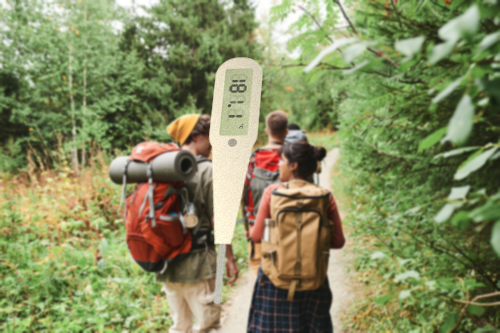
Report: 181.1°C
